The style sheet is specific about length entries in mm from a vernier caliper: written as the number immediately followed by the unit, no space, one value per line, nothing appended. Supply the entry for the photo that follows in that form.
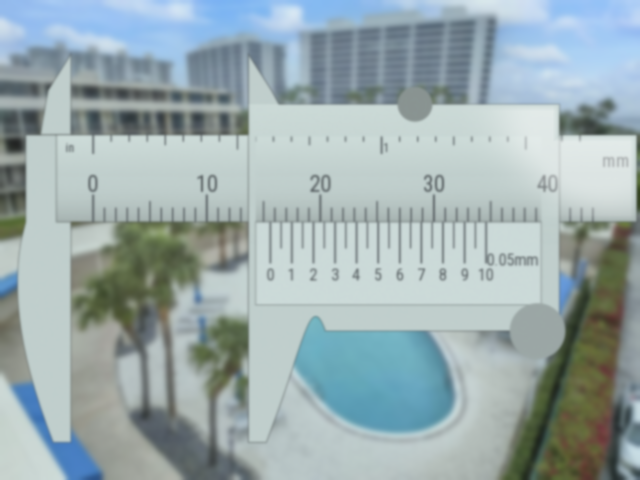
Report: 15.6mm
